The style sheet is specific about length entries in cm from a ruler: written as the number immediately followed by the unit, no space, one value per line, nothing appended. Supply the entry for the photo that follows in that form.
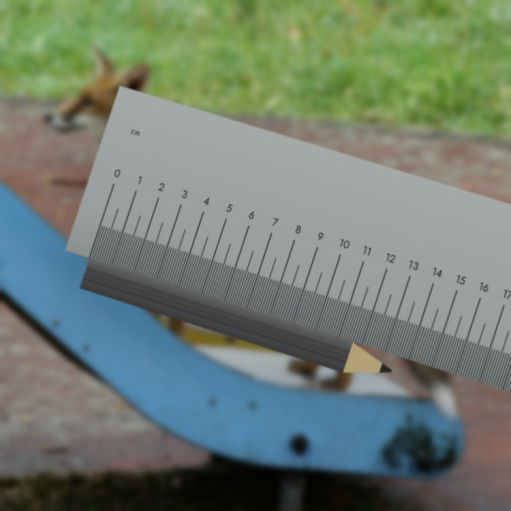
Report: 13.5cm
